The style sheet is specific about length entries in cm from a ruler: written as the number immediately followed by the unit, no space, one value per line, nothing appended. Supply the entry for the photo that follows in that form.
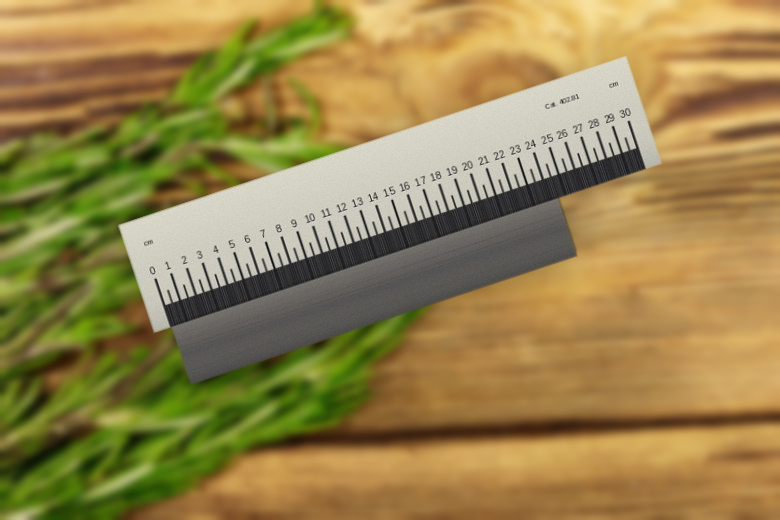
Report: 24.5cm
